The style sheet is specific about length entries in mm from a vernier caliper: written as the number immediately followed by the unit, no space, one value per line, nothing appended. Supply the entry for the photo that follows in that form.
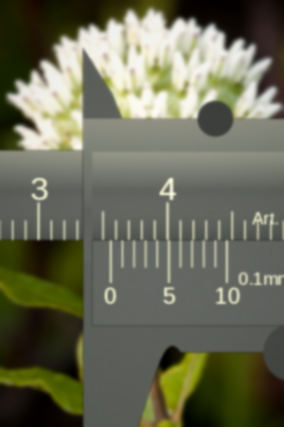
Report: 35.6mm
